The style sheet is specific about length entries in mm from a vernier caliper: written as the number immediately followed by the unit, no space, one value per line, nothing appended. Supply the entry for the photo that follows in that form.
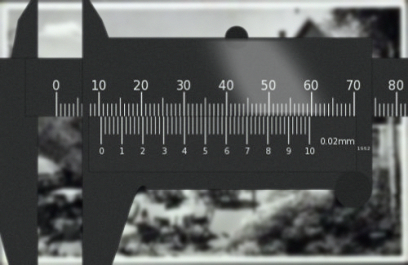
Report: 10.5mm
